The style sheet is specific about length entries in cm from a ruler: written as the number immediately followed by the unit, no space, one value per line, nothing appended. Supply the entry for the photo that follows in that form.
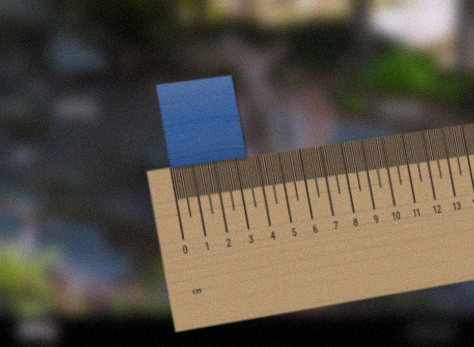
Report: 3.5cm
